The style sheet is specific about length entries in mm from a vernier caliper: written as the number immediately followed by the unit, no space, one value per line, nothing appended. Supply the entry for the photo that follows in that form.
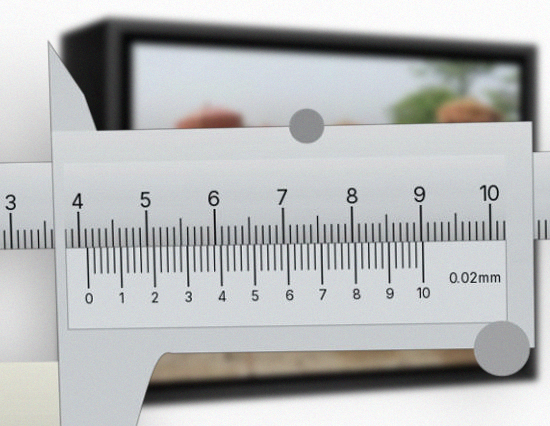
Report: 41.2mm
